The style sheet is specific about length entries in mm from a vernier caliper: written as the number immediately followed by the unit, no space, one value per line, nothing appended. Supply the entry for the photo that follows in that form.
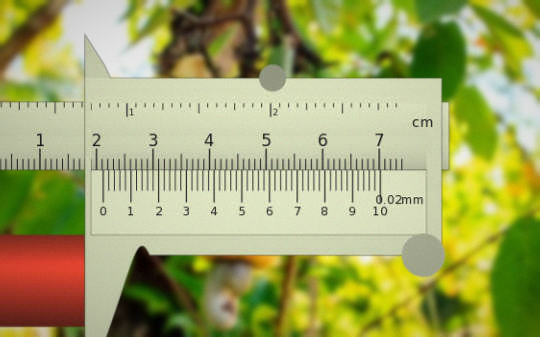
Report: 21.2mm
